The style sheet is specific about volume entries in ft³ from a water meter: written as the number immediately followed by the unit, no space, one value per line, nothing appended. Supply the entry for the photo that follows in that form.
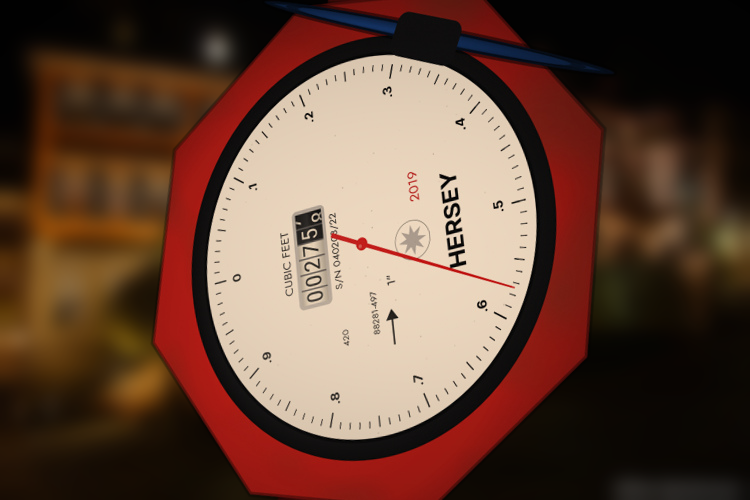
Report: 2757.57ft³
